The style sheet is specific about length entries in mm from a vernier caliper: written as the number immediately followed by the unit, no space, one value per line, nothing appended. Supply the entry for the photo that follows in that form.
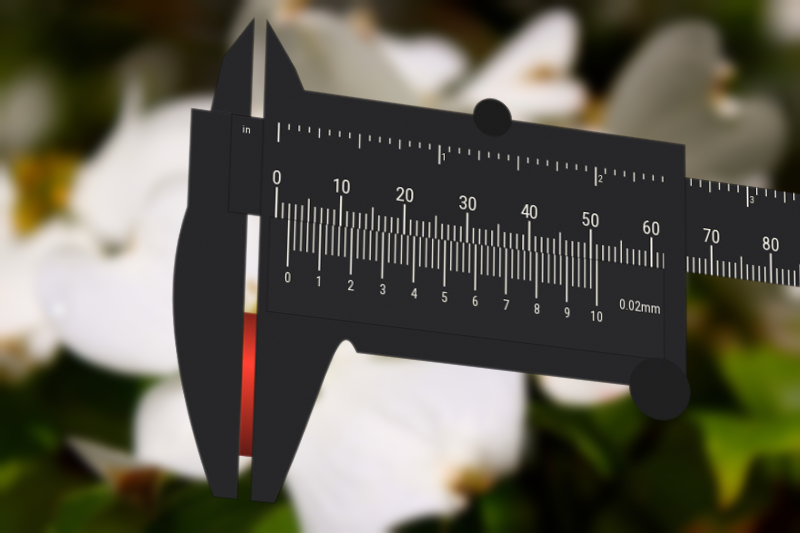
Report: 2.0mm
